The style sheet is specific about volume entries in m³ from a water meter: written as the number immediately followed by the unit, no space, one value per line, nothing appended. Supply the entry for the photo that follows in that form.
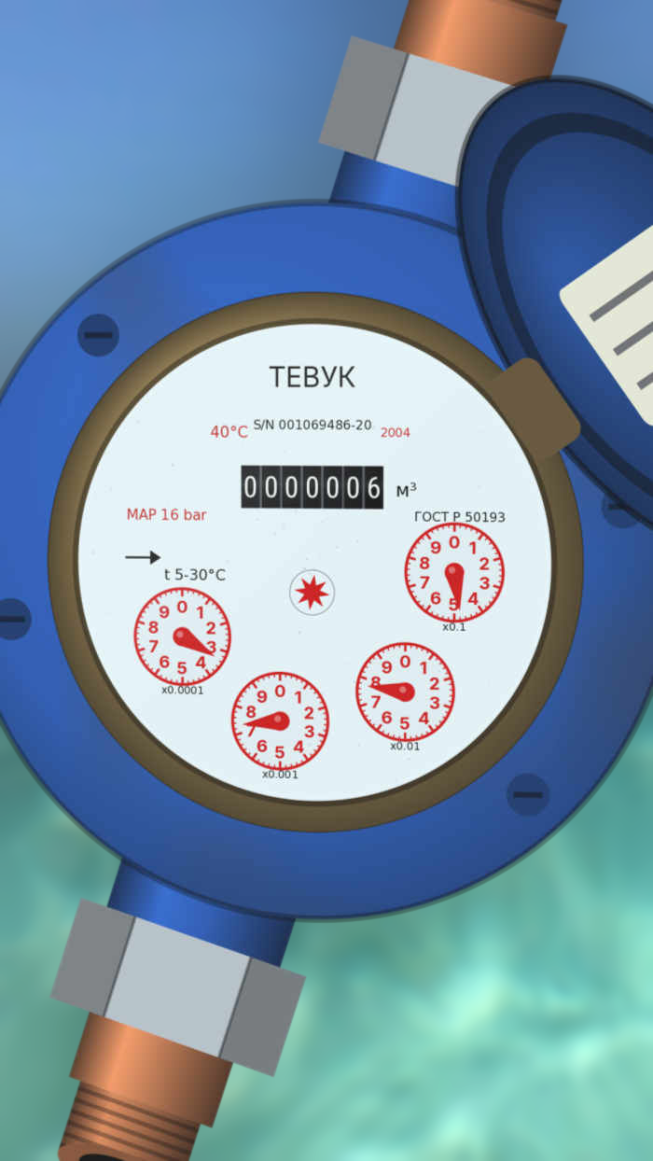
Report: 6.4773m³
